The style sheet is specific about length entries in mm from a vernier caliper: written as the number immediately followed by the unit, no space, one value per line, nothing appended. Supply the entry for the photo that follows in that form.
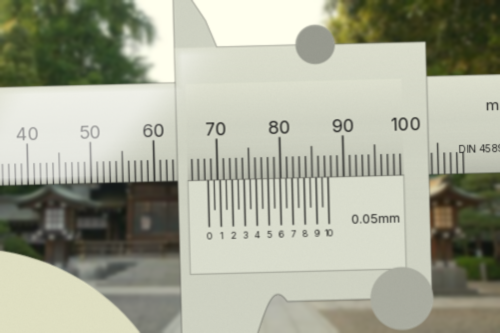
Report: 68.5mm
